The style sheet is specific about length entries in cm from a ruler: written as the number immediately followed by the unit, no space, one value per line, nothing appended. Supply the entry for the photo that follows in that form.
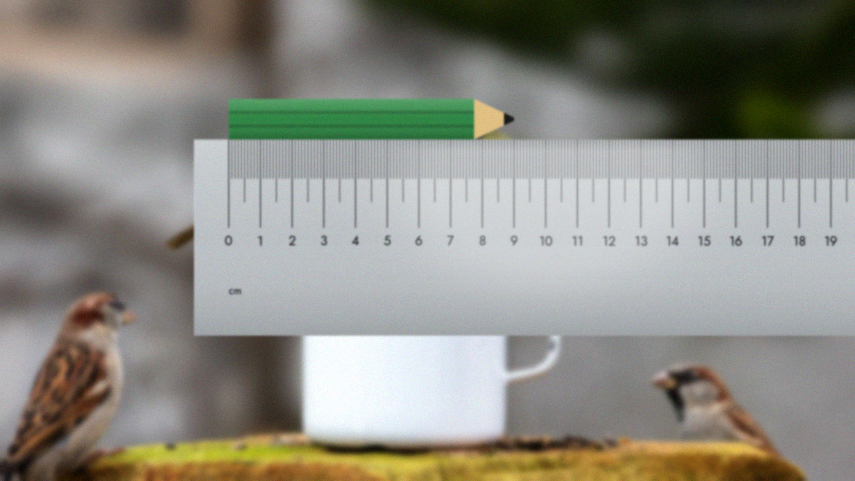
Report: 9cm
